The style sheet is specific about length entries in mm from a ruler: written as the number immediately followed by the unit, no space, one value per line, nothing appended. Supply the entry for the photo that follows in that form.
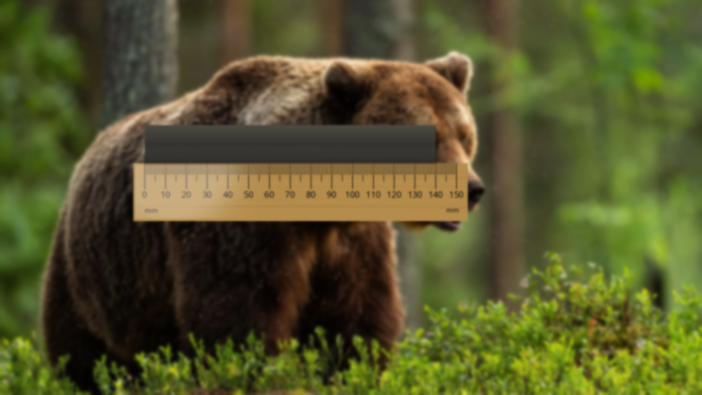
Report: 140mm
